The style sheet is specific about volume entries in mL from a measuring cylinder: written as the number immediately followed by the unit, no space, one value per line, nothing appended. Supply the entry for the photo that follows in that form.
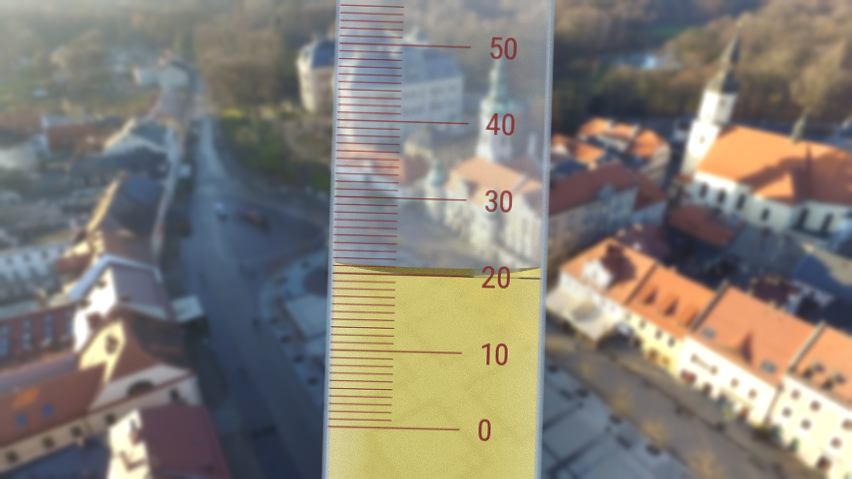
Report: 20mL
